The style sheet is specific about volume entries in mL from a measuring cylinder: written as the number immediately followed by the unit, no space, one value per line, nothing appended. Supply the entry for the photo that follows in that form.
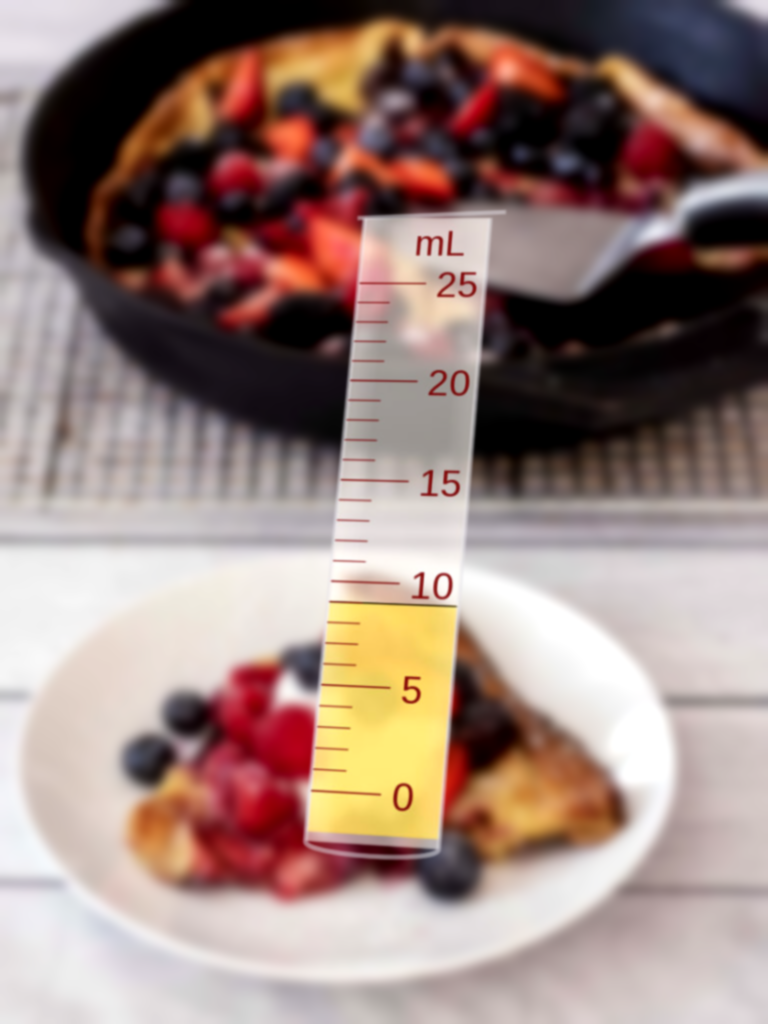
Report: 9mL
